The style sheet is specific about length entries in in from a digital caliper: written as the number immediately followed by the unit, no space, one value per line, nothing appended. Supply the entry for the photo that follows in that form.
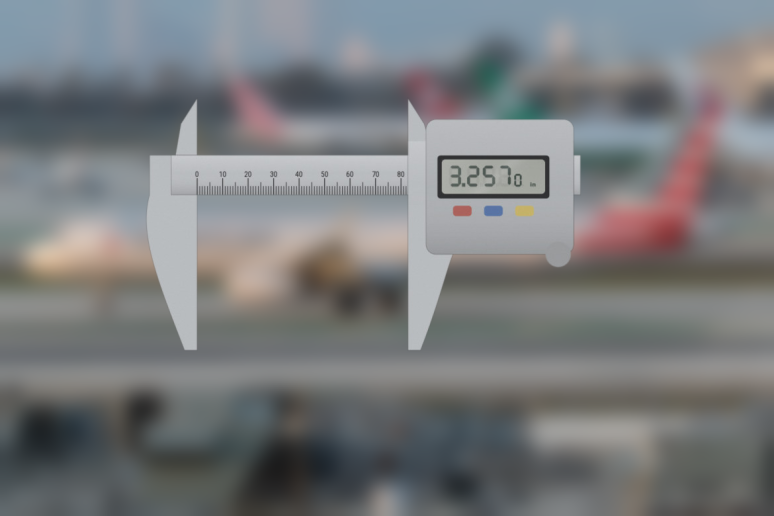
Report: 3.2570in
